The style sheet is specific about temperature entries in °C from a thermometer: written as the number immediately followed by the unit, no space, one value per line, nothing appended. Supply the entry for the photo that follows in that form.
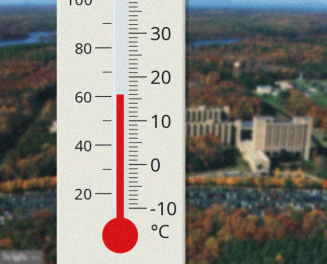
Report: 16°C
